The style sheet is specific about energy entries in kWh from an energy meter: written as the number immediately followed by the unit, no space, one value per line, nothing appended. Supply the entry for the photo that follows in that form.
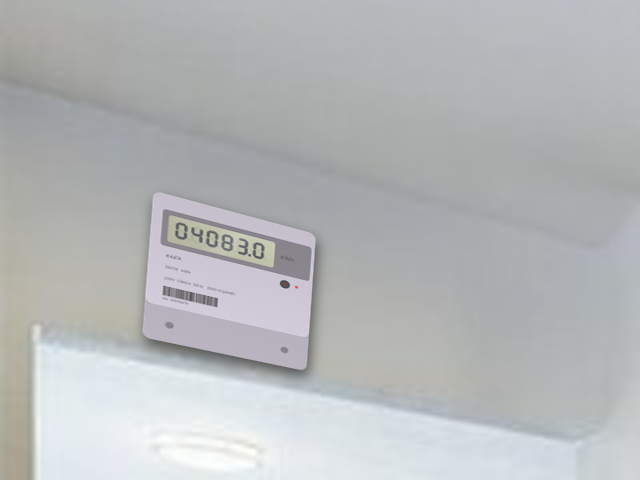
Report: 4083.0kWh
